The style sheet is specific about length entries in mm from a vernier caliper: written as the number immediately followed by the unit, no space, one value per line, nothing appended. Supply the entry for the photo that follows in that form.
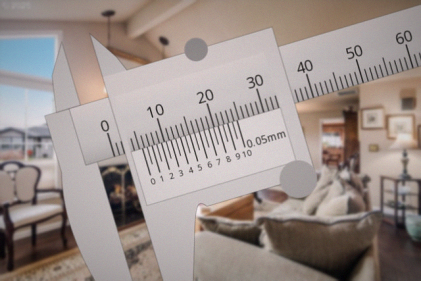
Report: 5.6mm
